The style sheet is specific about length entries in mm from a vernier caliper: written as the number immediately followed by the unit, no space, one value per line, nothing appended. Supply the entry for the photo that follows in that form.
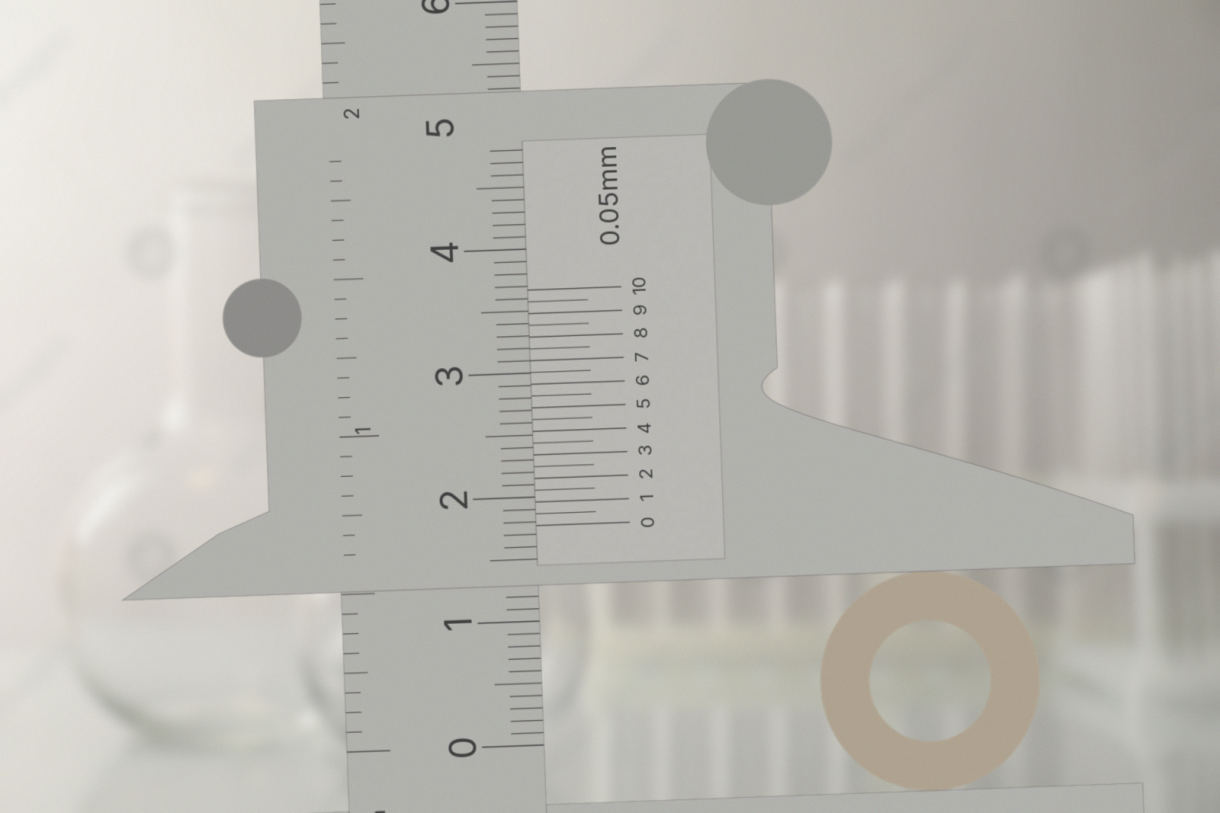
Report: 17.7mm
